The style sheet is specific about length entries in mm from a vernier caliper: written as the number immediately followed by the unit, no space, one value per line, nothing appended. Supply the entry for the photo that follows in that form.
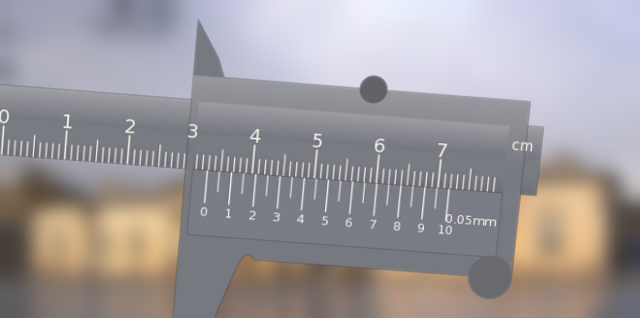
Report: 32.8mm
